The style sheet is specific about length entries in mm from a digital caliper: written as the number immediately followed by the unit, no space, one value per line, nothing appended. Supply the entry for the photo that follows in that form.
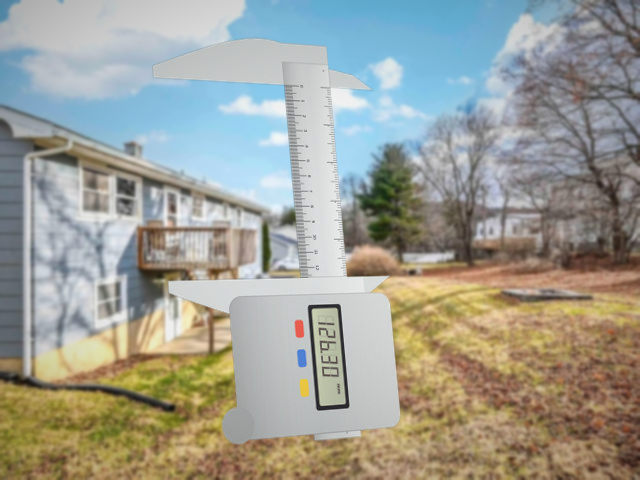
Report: 126.30mm
